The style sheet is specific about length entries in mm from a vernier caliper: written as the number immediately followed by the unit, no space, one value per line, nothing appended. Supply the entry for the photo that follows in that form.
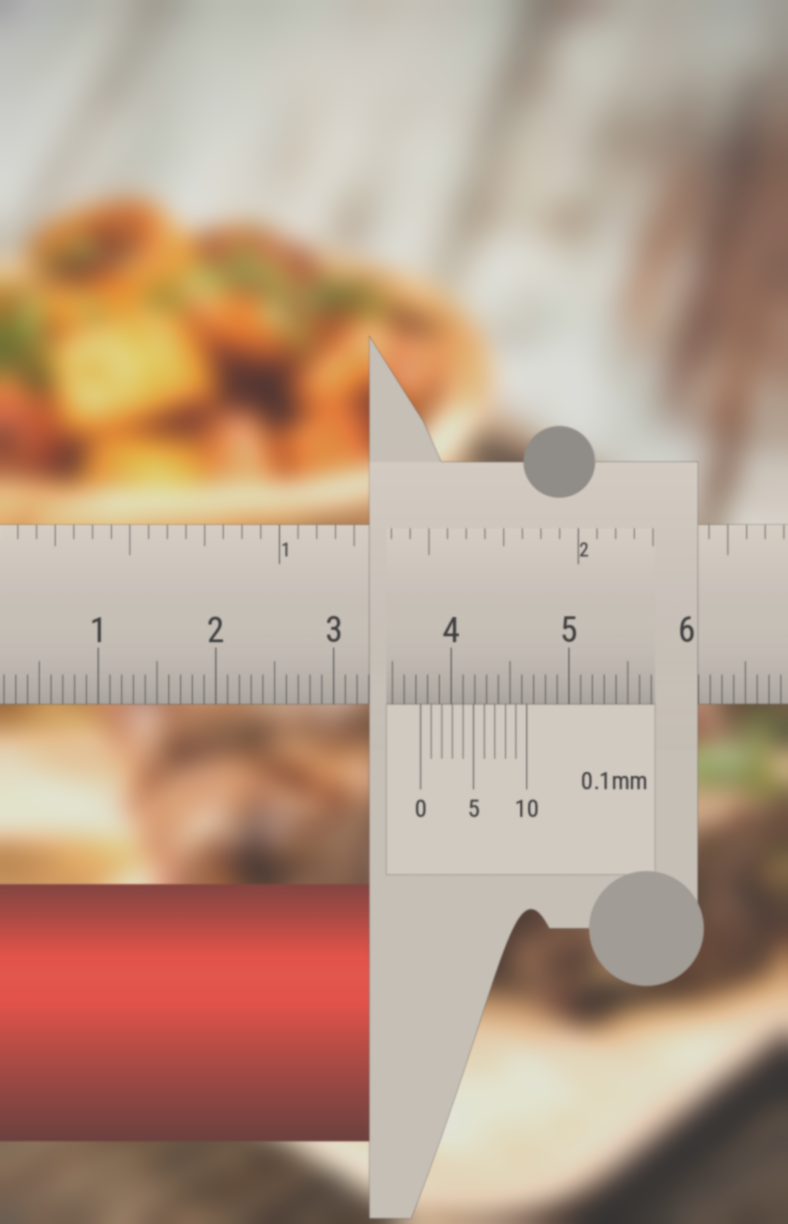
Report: 37.4mm
